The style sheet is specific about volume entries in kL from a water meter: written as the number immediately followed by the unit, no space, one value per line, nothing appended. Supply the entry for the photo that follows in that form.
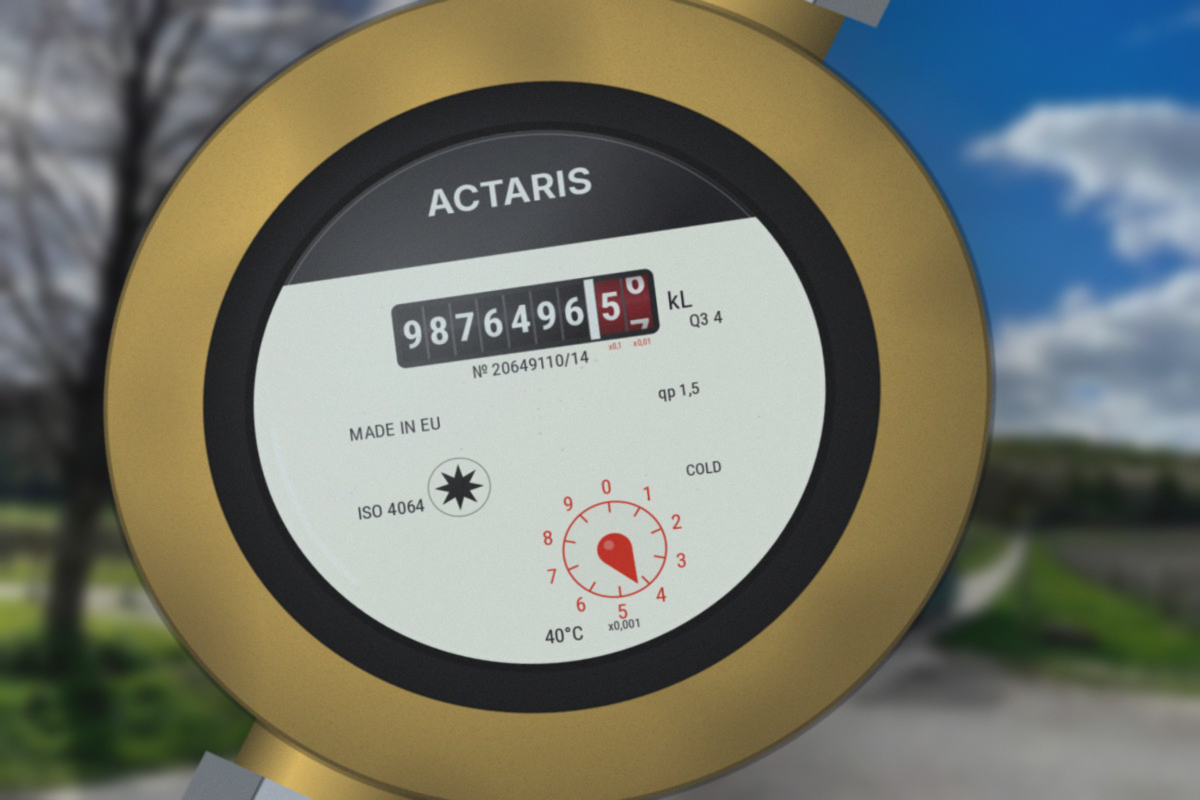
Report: 9876496.564kL
